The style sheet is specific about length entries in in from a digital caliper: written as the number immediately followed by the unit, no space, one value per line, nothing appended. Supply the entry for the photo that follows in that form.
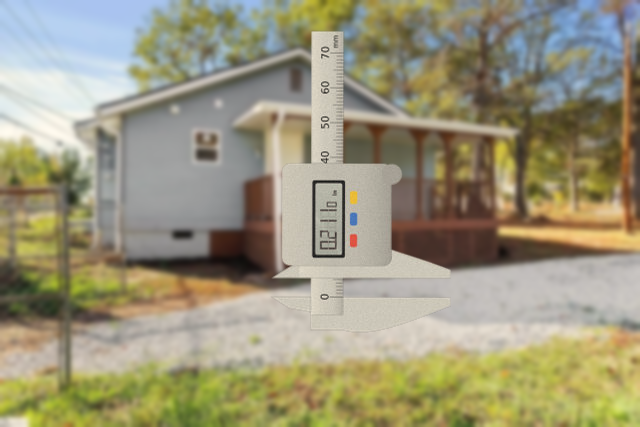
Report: 0.2110in
